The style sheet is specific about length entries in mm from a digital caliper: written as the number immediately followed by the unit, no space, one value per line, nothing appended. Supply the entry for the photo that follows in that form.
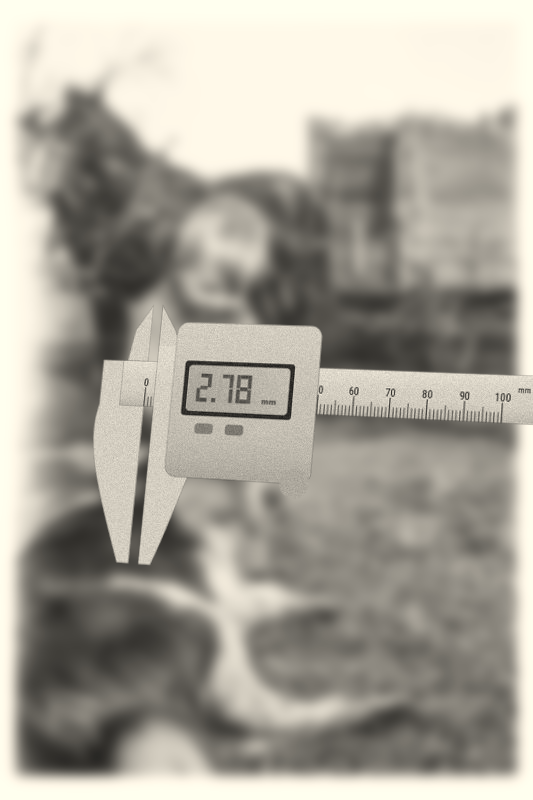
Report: 2.78mm
